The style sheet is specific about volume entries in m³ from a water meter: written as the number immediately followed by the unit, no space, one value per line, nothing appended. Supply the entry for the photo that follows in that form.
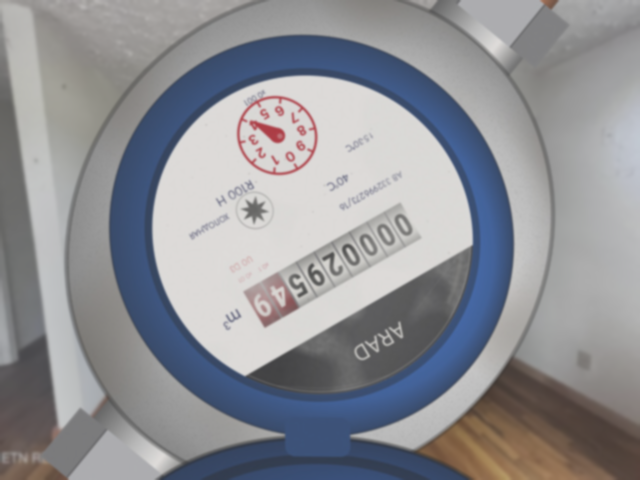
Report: 295.494m³
